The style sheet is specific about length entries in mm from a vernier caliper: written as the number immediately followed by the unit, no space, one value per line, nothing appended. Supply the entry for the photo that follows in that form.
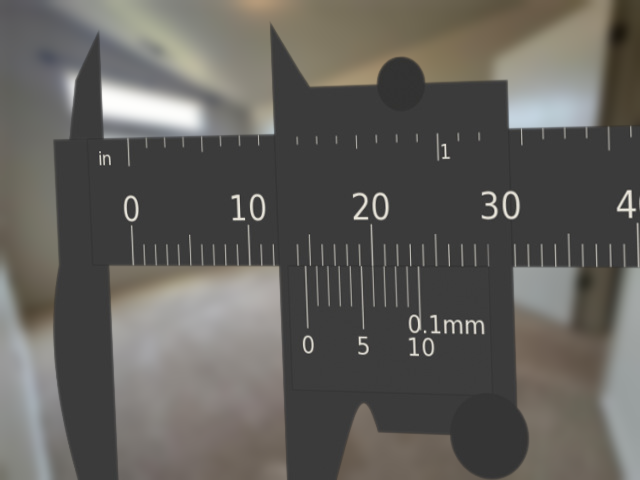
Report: 14.6mm
